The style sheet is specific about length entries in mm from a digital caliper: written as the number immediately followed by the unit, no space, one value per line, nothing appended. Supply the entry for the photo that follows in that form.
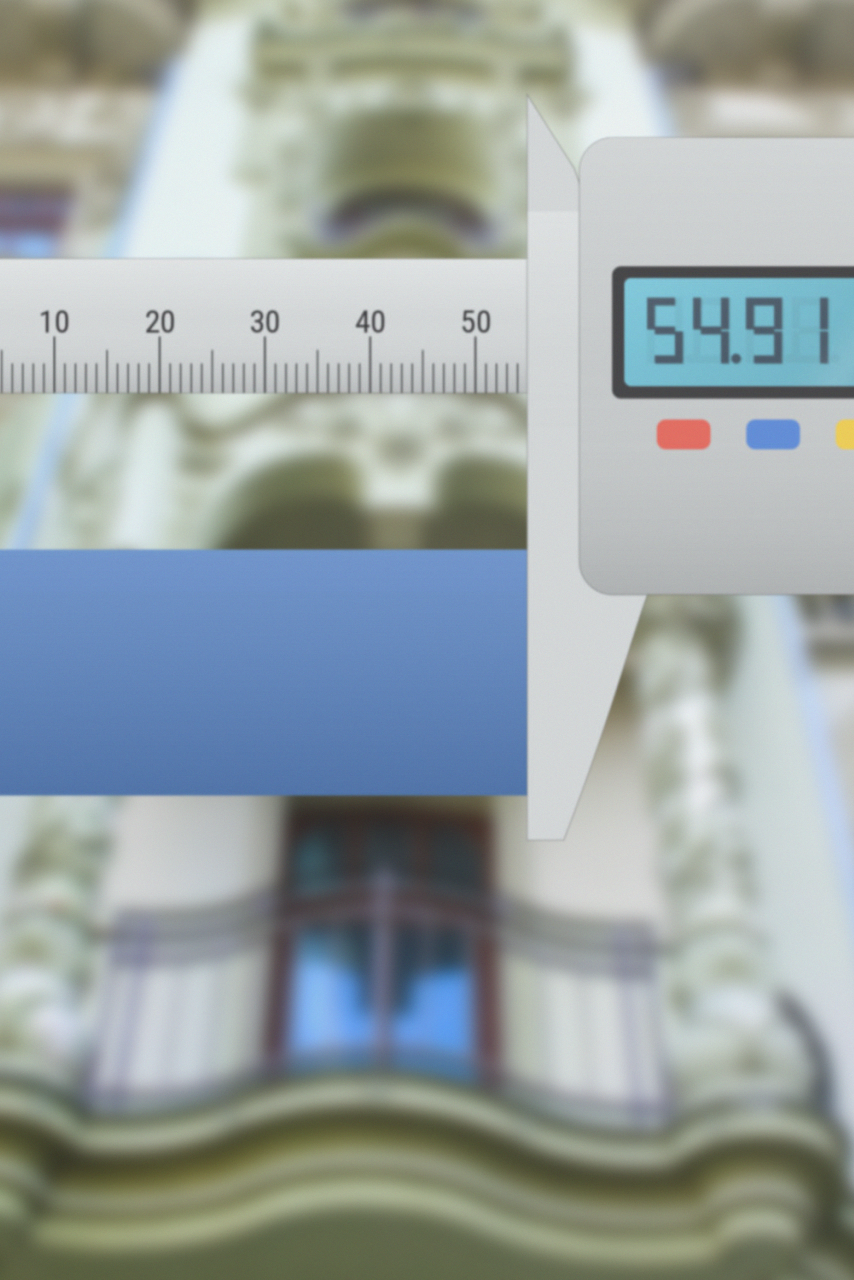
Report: 54.91mm
